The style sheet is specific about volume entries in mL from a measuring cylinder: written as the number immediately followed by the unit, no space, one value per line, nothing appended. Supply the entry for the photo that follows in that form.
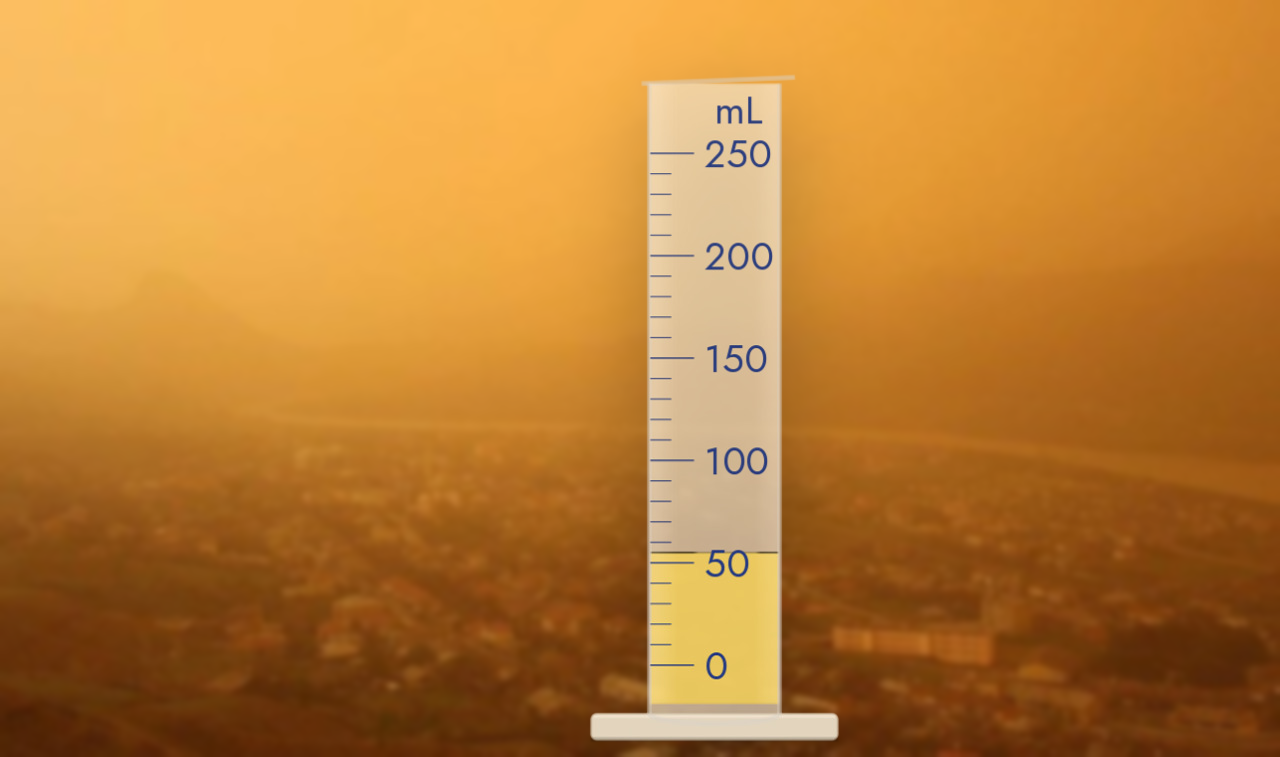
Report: 55mL
